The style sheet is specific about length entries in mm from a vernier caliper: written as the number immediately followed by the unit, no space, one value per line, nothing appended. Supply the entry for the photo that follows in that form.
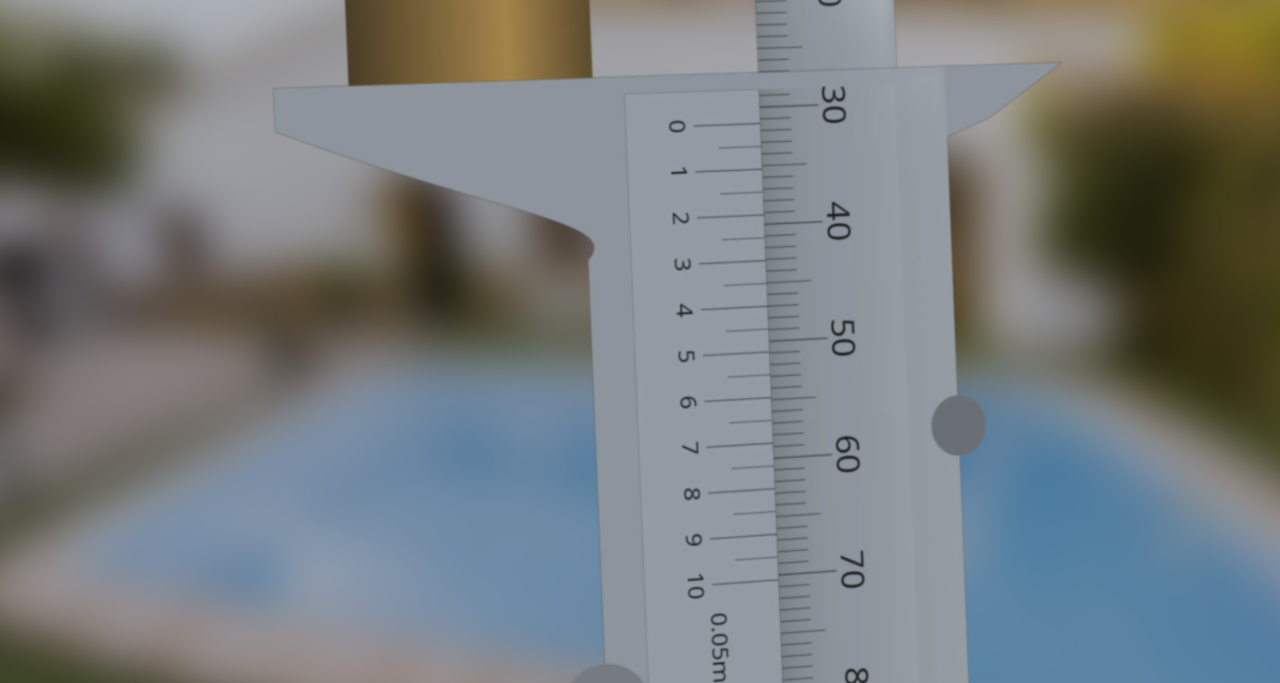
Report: 31.4mm
